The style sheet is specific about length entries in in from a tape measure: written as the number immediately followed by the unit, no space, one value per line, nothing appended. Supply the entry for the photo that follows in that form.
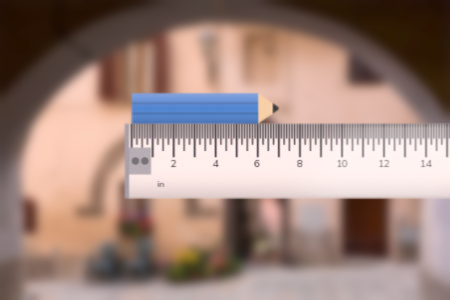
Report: 7in
